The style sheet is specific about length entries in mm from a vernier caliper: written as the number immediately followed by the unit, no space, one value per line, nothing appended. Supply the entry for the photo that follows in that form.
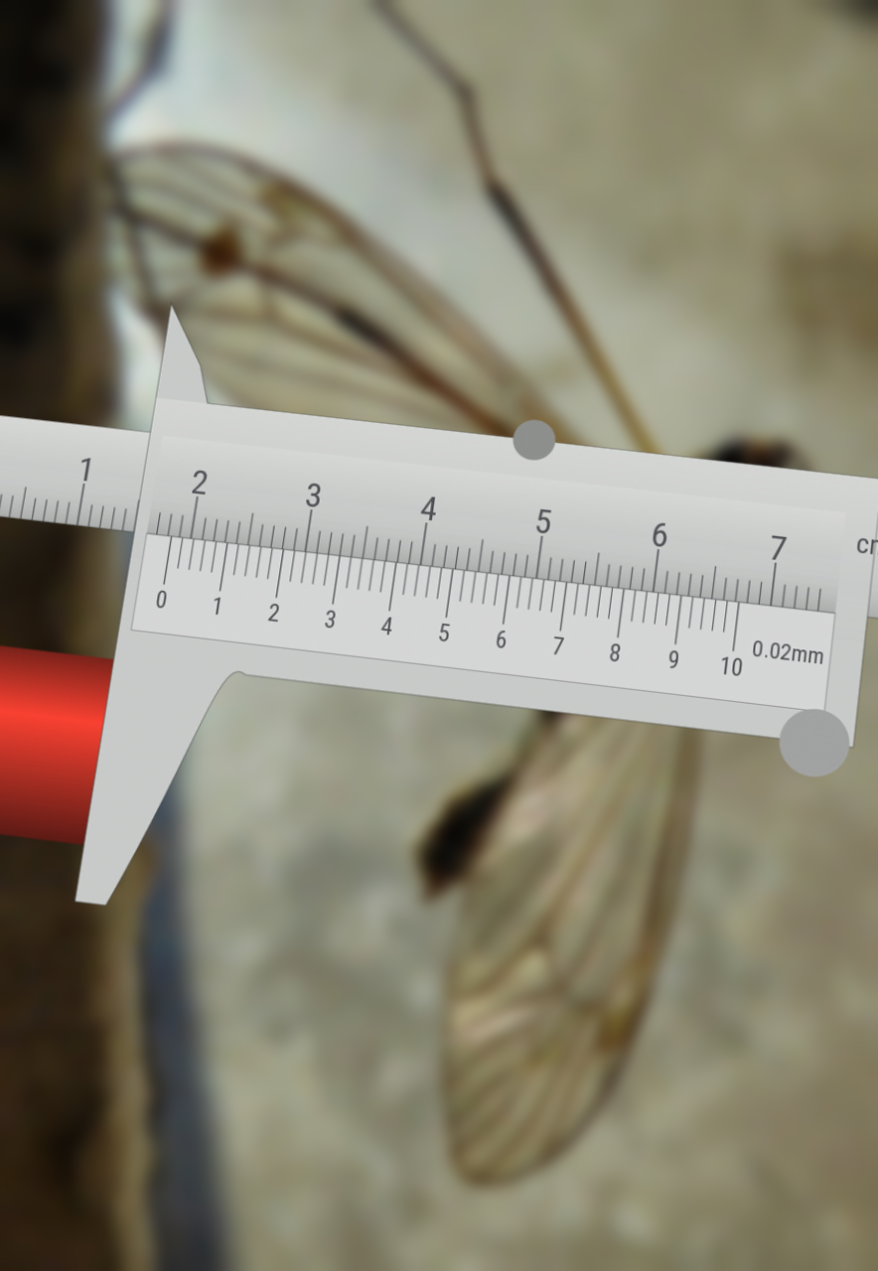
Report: 18.3mm
